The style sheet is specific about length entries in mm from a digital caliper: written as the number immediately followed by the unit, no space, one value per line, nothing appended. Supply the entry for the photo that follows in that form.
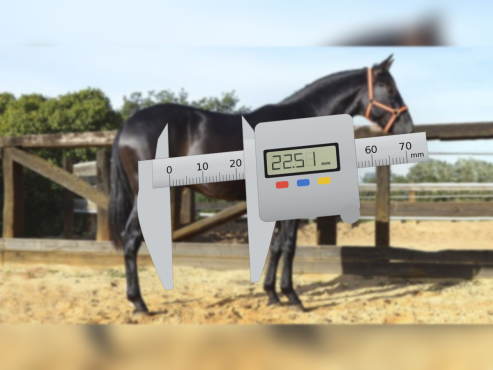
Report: 22.51mm
